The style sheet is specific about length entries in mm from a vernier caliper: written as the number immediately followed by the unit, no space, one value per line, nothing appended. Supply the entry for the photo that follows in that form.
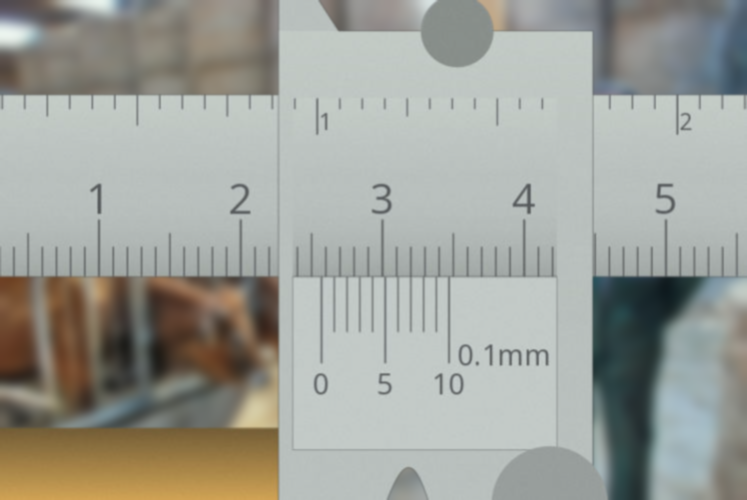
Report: 25.7mm
